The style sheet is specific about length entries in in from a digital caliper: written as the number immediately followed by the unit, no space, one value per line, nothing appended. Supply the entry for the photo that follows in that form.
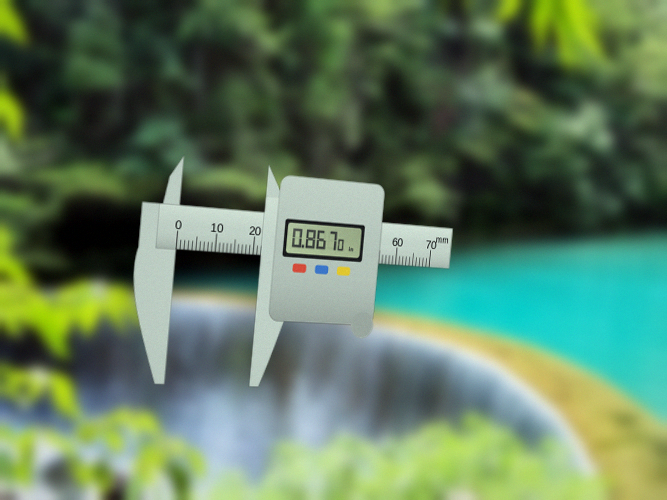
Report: 0.8670in
